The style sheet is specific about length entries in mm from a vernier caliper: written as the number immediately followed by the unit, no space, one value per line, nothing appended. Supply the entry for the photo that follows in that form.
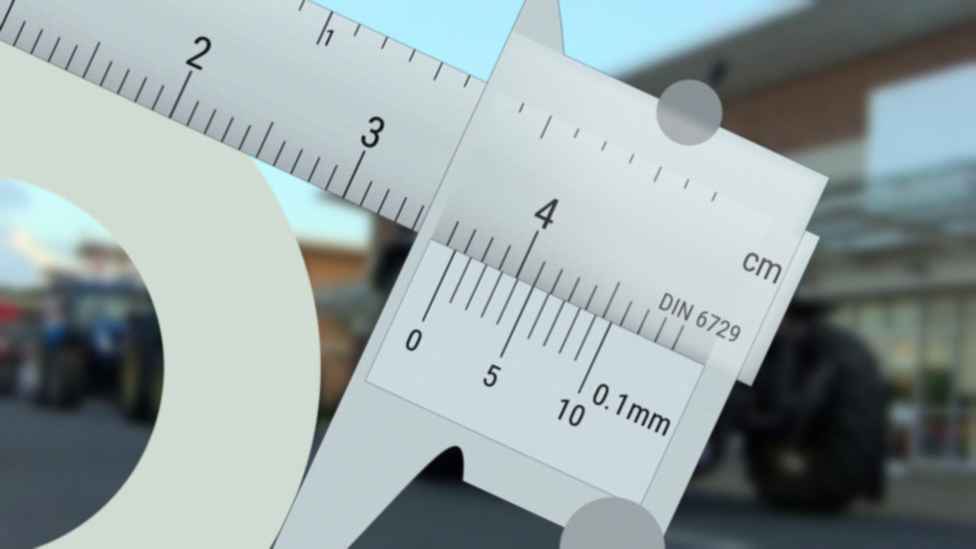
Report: 36.5mm
